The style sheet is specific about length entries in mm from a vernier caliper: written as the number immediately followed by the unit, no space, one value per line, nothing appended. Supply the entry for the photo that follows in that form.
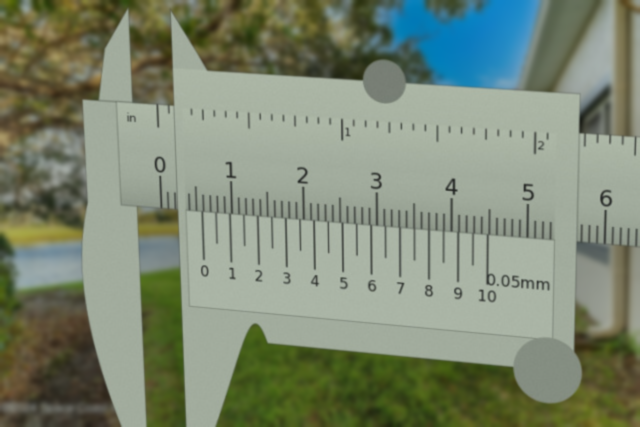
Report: 5.8mm
